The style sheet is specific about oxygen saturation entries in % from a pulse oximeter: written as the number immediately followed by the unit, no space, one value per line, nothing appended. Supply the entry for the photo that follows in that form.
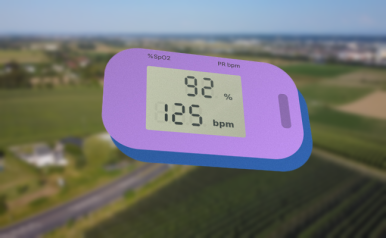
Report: 92%
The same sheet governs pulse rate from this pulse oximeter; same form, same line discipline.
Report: 125bpm
